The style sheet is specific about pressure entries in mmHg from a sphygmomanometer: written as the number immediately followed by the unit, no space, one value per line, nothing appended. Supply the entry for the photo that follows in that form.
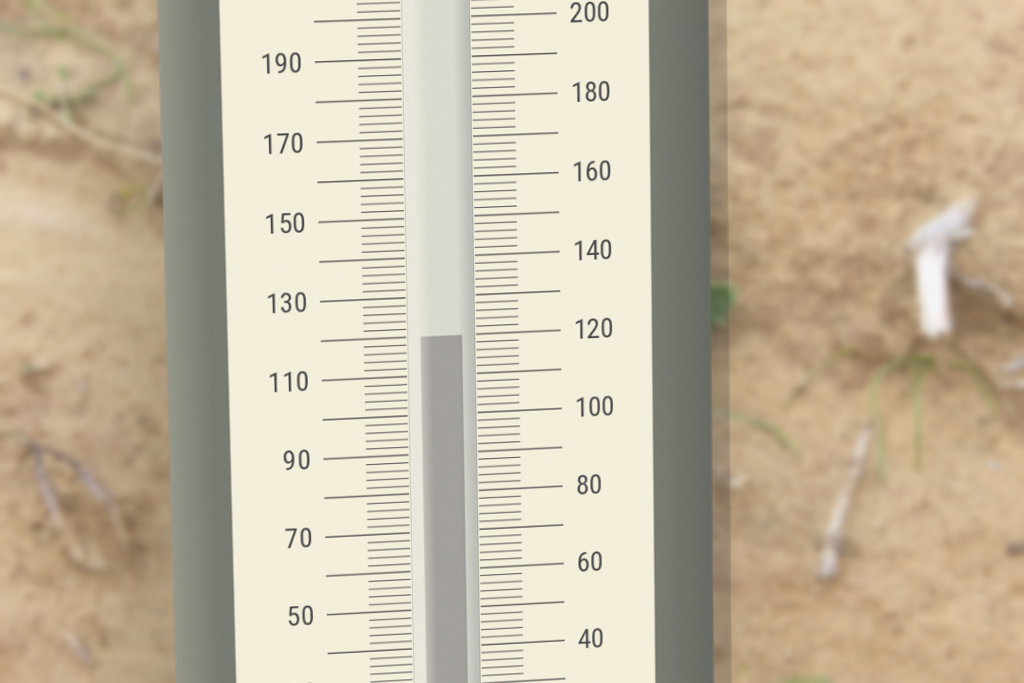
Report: 120mmHg
